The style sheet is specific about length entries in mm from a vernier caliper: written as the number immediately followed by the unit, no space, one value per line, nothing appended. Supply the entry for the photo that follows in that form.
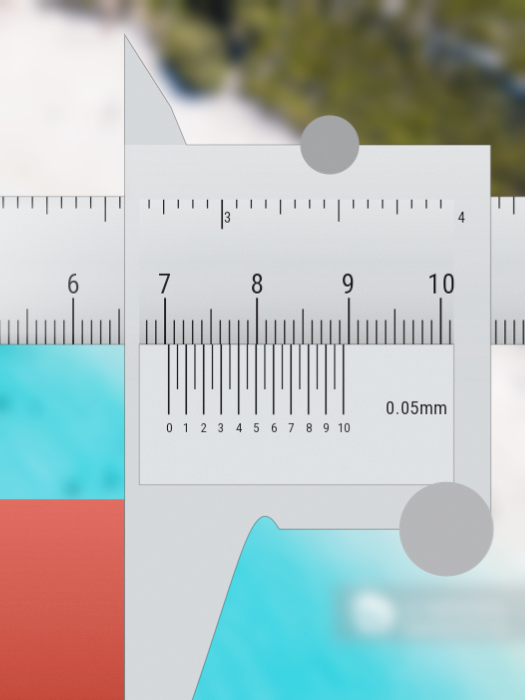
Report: 70.4mm
